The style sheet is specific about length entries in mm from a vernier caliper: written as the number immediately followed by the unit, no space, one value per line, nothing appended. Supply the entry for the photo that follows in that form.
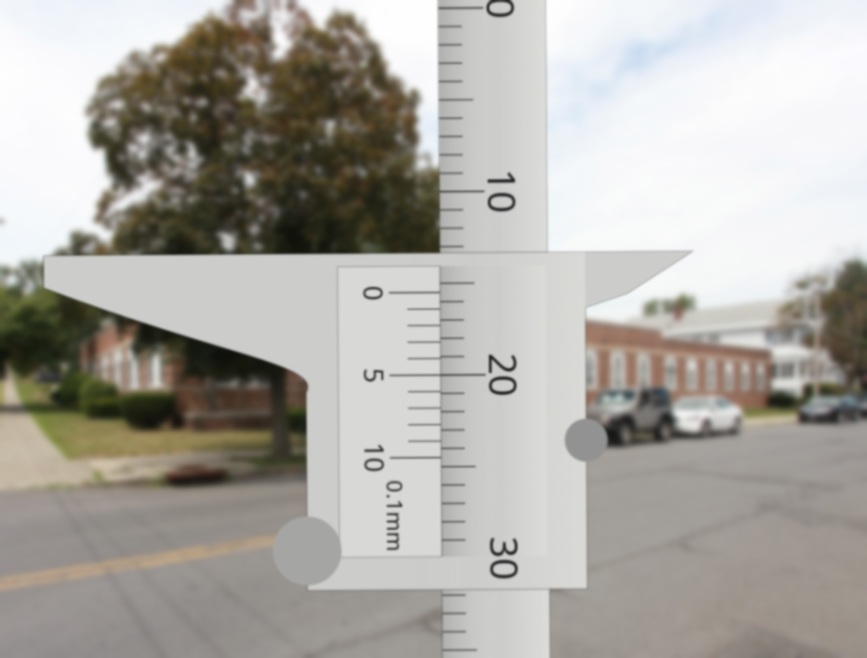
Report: 15.5mm
